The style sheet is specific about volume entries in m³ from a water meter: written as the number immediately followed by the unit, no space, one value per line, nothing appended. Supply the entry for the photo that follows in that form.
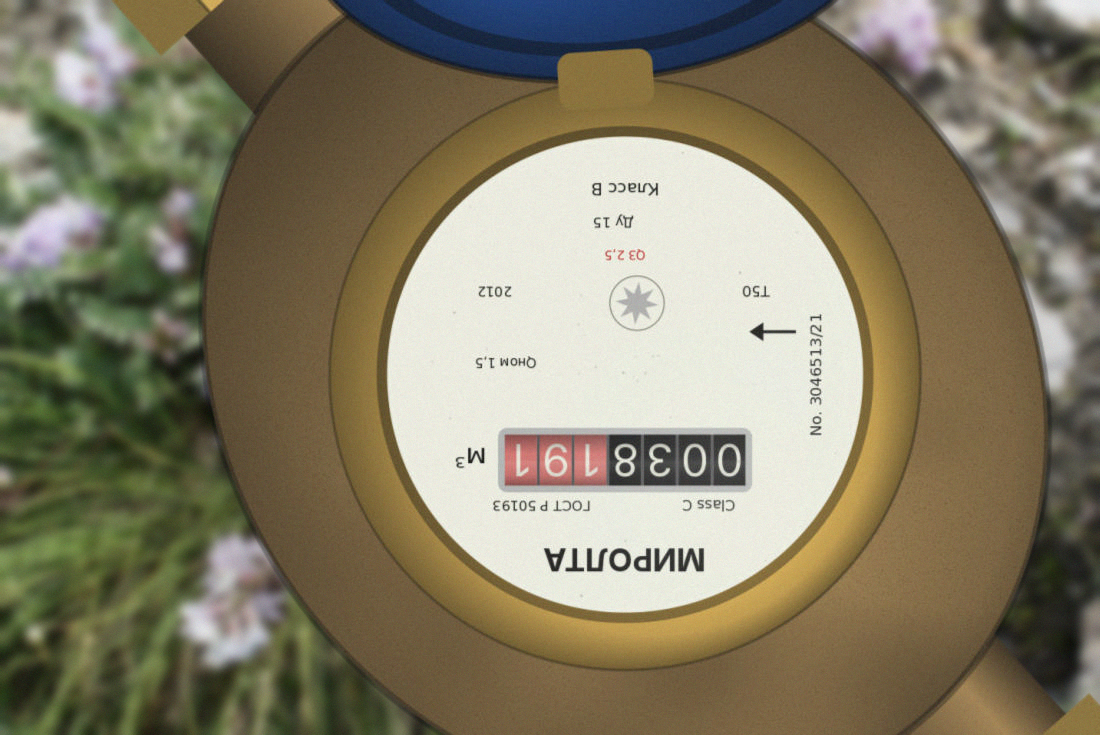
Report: 38.191m³
